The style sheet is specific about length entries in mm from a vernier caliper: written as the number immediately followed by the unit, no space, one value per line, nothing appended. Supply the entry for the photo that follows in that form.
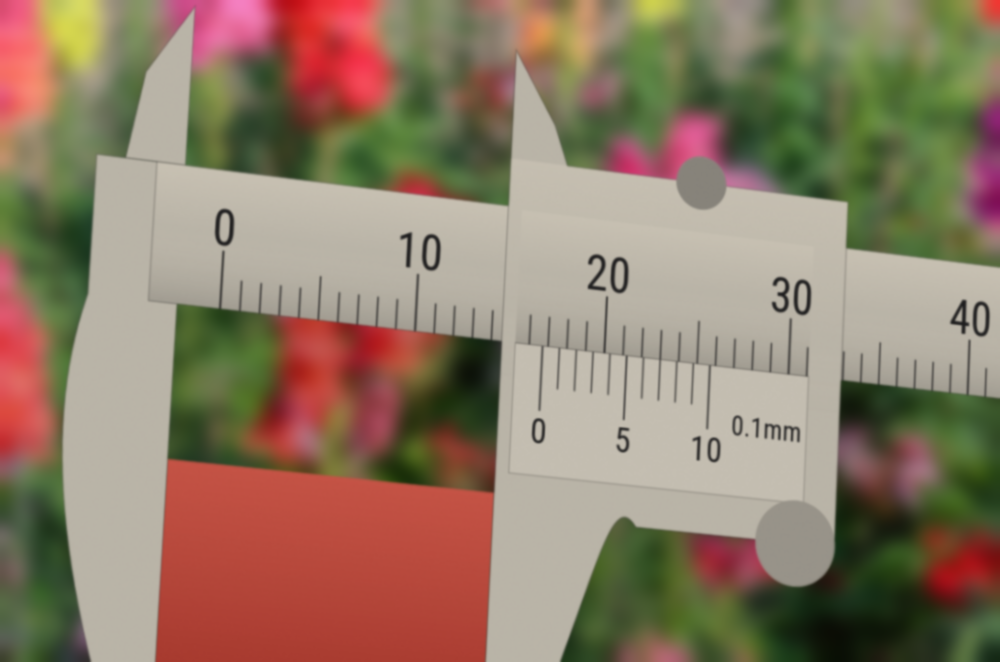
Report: 16.7mm
